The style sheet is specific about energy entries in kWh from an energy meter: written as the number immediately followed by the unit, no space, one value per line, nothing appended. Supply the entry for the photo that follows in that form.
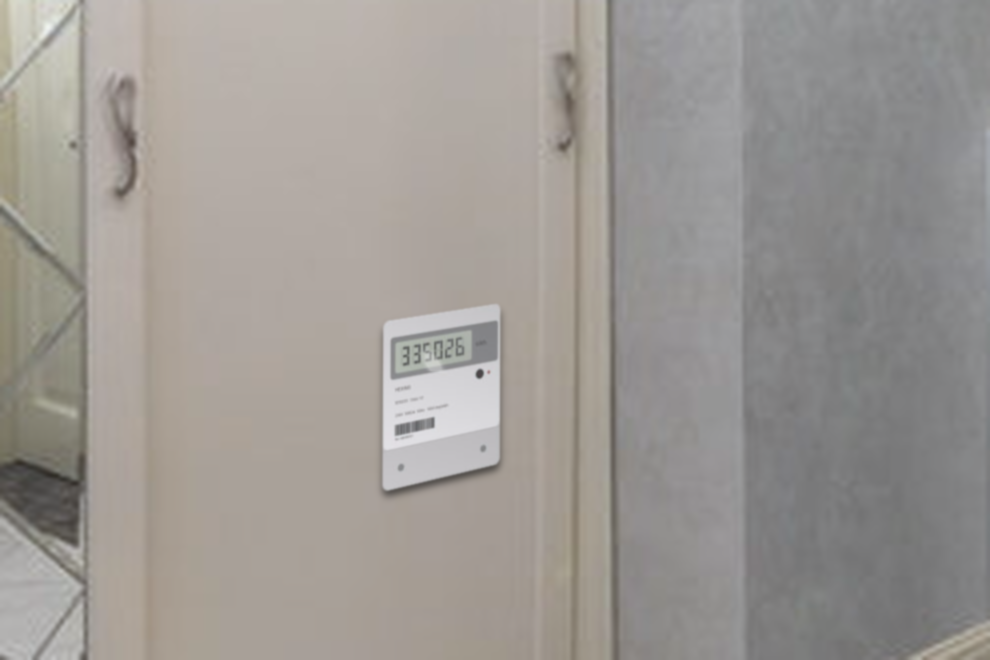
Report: 335026kWh
